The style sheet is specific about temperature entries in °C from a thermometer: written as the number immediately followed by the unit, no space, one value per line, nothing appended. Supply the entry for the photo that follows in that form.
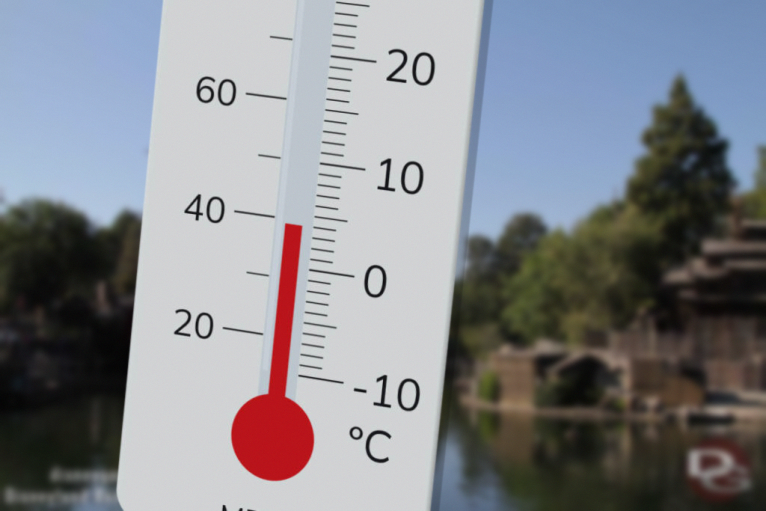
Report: 4°C
